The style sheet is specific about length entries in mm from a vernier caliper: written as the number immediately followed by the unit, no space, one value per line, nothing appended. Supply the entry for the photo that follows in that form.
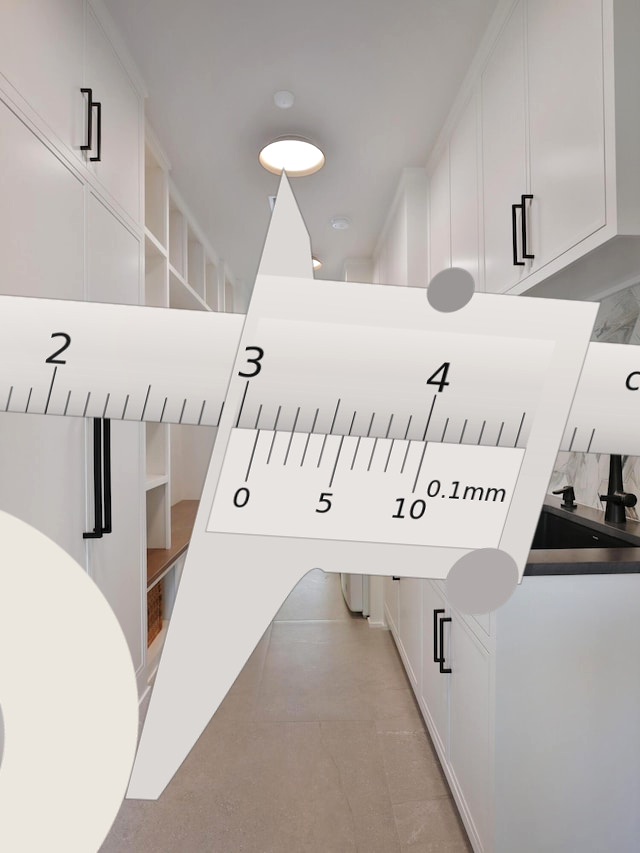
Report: 31.2mm
